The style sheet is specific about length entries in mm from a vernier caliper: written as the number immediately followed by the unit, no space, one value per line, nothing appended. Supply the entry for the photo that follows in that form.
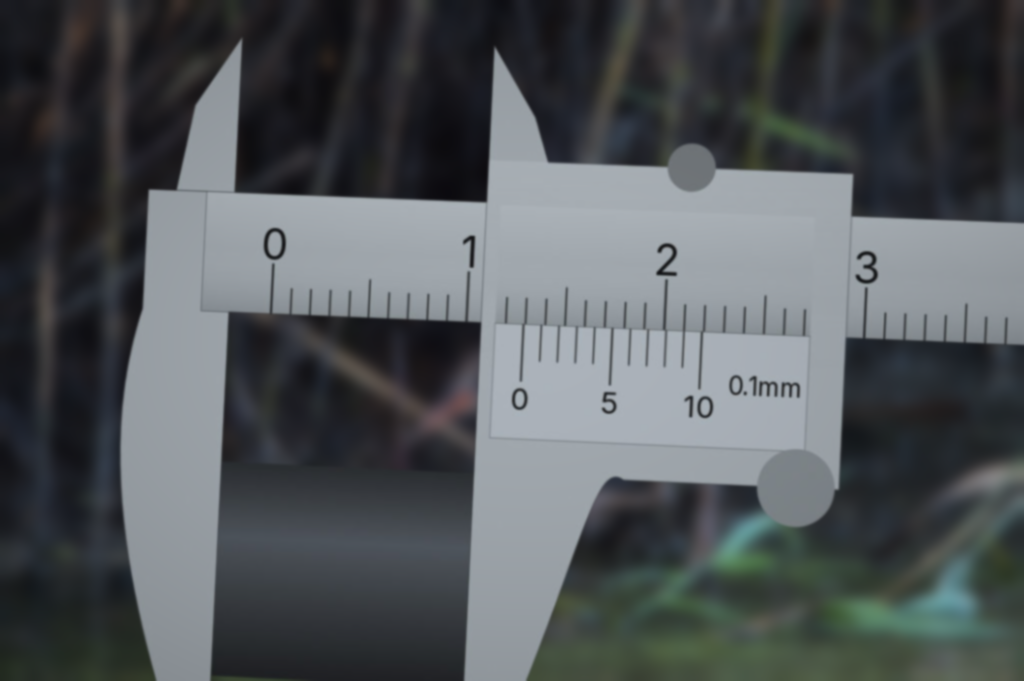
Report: 12.9mm
